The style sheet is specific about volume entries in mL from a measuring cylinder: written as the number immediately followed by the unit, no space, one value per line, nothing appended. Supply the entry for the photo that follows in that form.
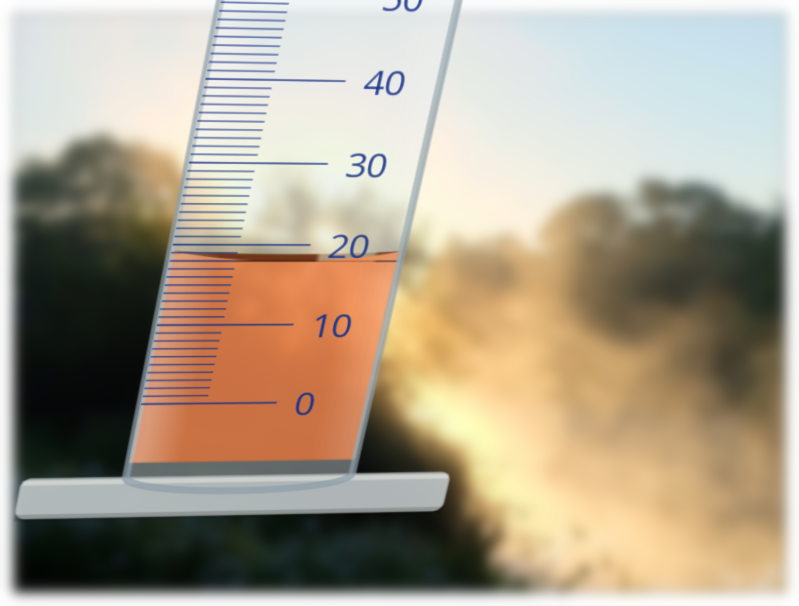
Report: 18mL
